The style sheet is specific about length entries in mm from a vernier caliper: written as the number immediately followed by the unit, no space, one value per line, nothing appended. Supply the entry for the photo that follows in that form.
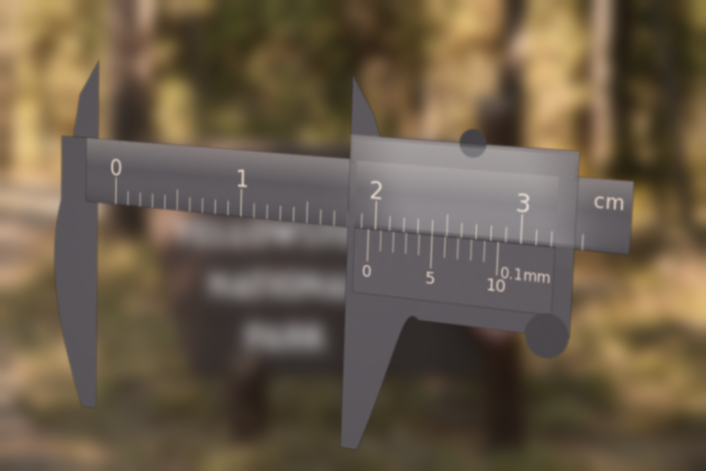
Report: 19.5mm
